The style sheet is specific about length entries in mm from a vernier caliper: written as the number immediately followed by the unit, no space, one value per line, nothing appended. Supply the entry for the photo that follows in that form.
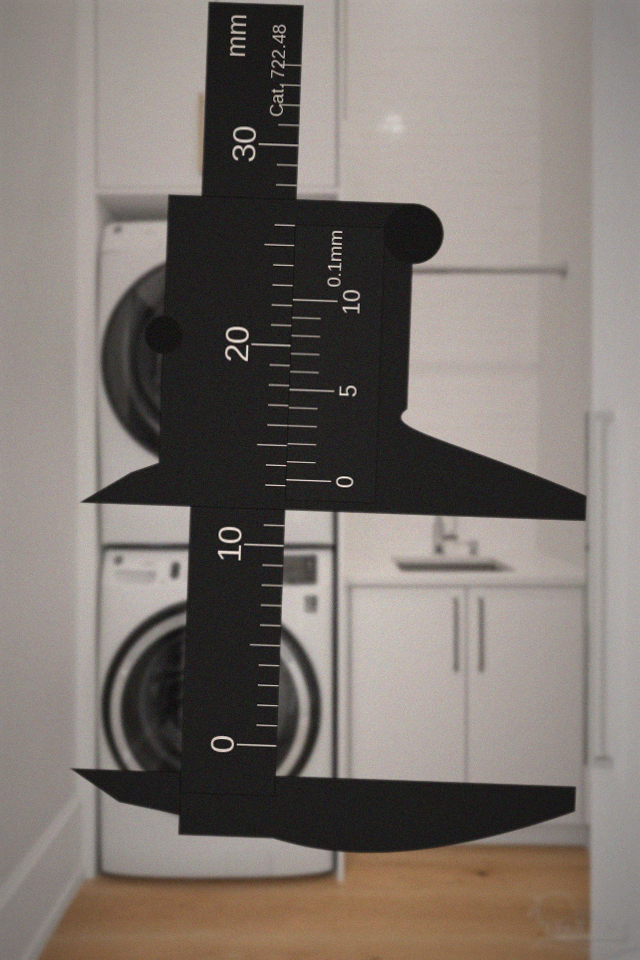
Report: 13.3mm
